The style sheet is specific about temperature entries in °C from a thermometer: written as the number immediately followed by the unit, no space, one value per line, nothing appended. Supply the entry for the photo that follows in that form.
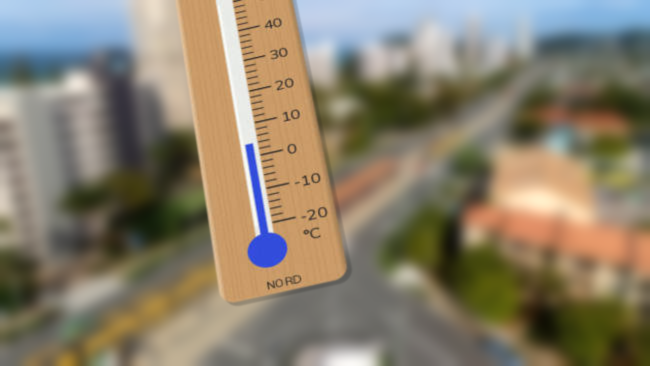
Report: 4°C
